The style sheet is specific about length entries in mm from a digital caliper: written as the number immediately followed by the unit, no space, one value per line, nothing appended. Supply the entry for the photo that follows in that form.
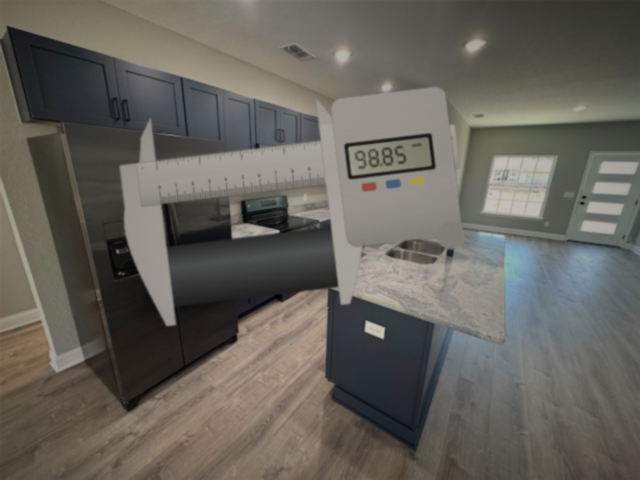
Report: 98.85mm
